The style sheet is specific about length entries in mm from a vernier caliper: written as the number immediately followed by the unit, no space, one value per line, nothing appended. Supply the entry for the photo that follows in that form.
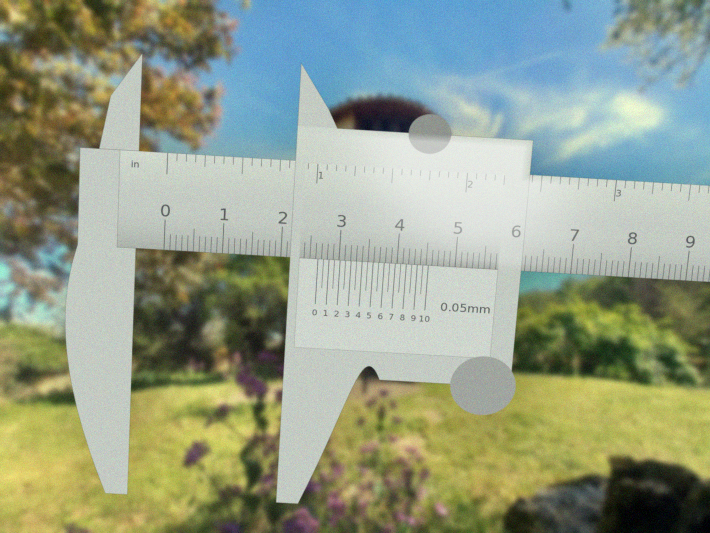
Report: 26.4mm
